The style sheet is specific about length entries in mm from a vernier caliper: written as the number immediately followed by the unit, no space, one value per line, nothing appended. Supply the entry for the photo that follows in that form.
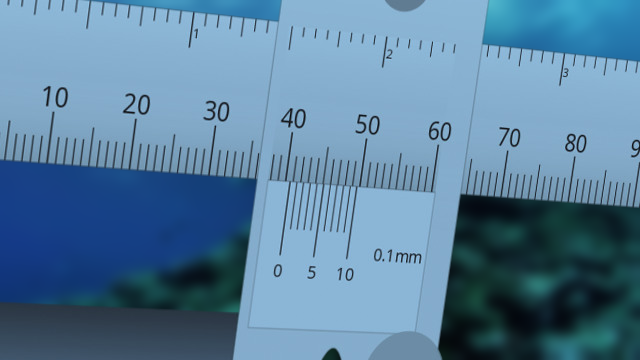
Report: 40.6mm
